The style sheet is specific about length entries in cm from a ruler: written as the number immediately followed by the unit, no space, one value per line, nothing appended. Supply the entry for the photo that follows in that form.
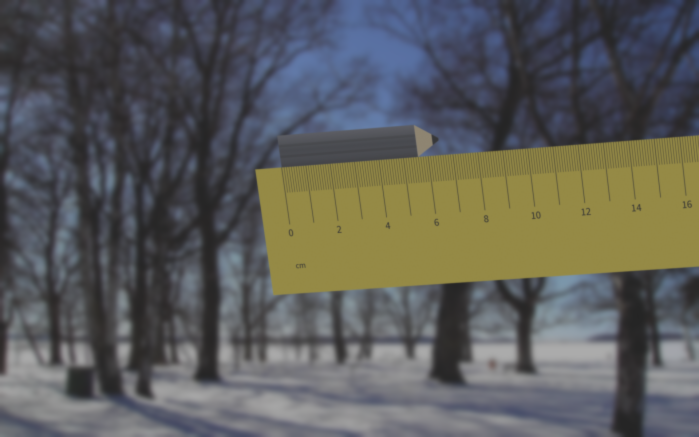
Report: 6.5cm
